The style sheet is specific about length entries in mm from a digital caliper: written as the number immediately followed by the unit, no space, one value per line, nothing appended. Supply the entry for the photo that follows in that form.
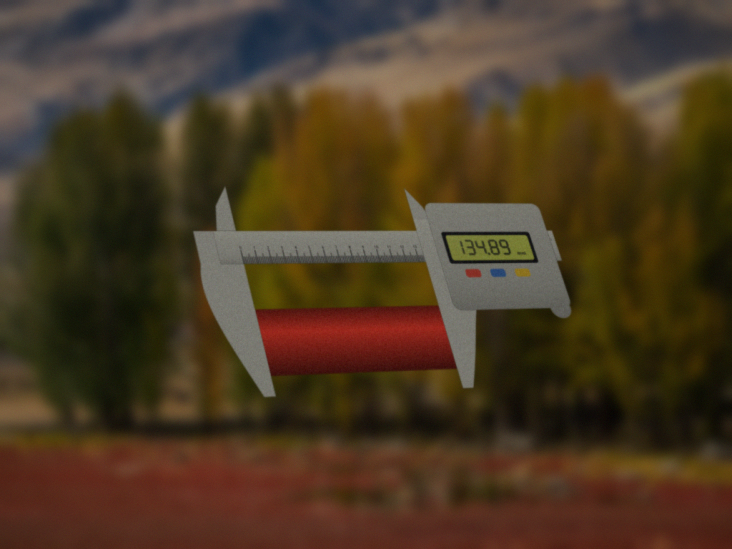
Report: 134.89mm
